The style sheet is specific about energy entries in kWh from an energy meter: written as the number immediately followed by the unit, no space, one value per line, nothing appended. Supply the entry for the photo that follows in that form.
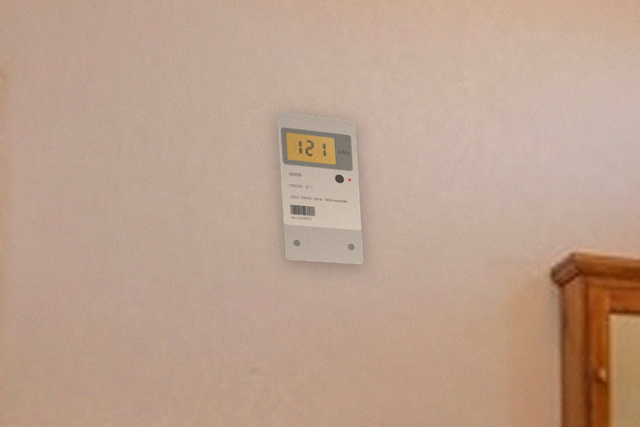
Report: 121kWh
